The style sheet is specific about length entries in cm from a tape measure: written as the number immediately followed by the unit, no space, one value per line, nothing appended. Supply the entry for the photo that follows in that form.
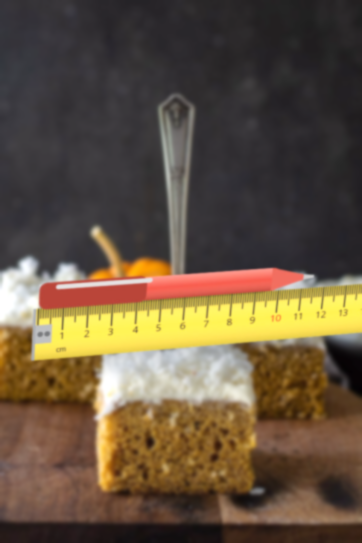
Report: 11.5cm
